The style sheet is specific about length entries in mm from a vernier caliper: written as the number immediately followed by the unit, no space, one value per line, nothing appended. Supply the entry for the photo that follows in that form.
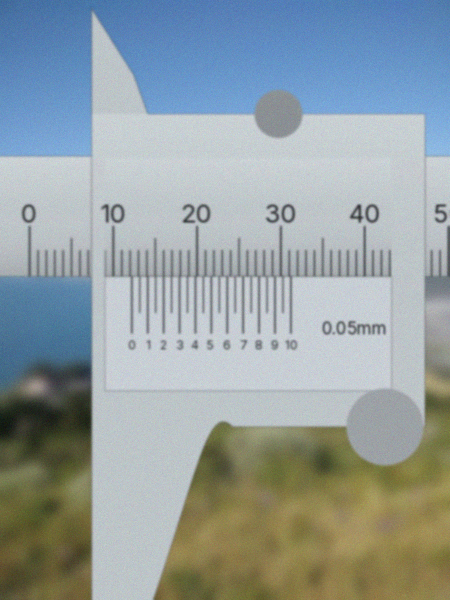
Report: 12.2mm
